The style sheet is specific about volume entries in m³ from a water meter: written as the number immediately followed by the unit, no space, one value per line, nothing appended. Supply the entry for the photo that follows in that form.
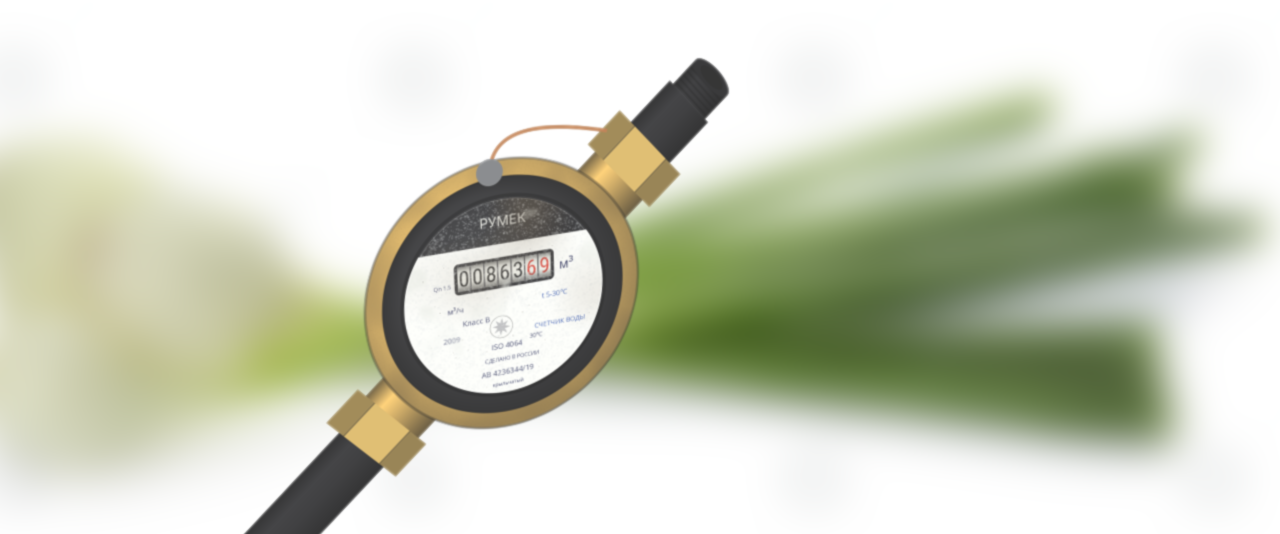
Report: 863.69m³
